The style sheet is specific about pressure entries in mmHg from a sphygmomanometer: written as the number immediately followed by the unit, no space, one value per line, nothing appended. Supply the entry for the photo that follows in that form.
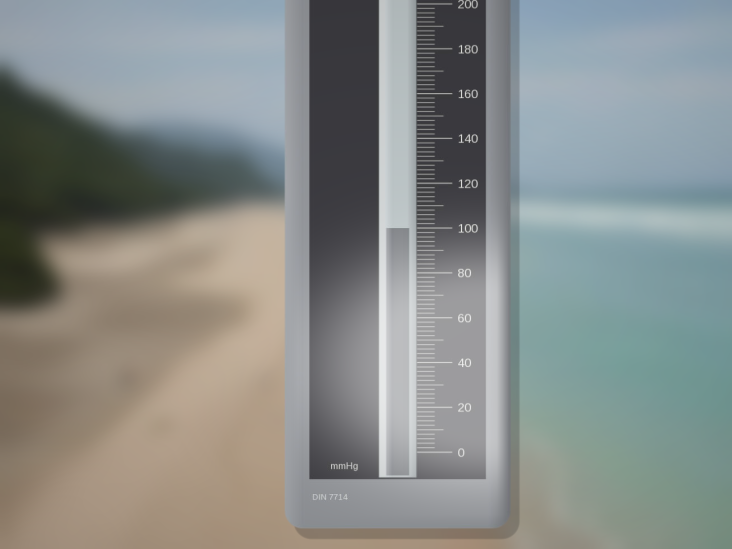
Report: 100mmHg
